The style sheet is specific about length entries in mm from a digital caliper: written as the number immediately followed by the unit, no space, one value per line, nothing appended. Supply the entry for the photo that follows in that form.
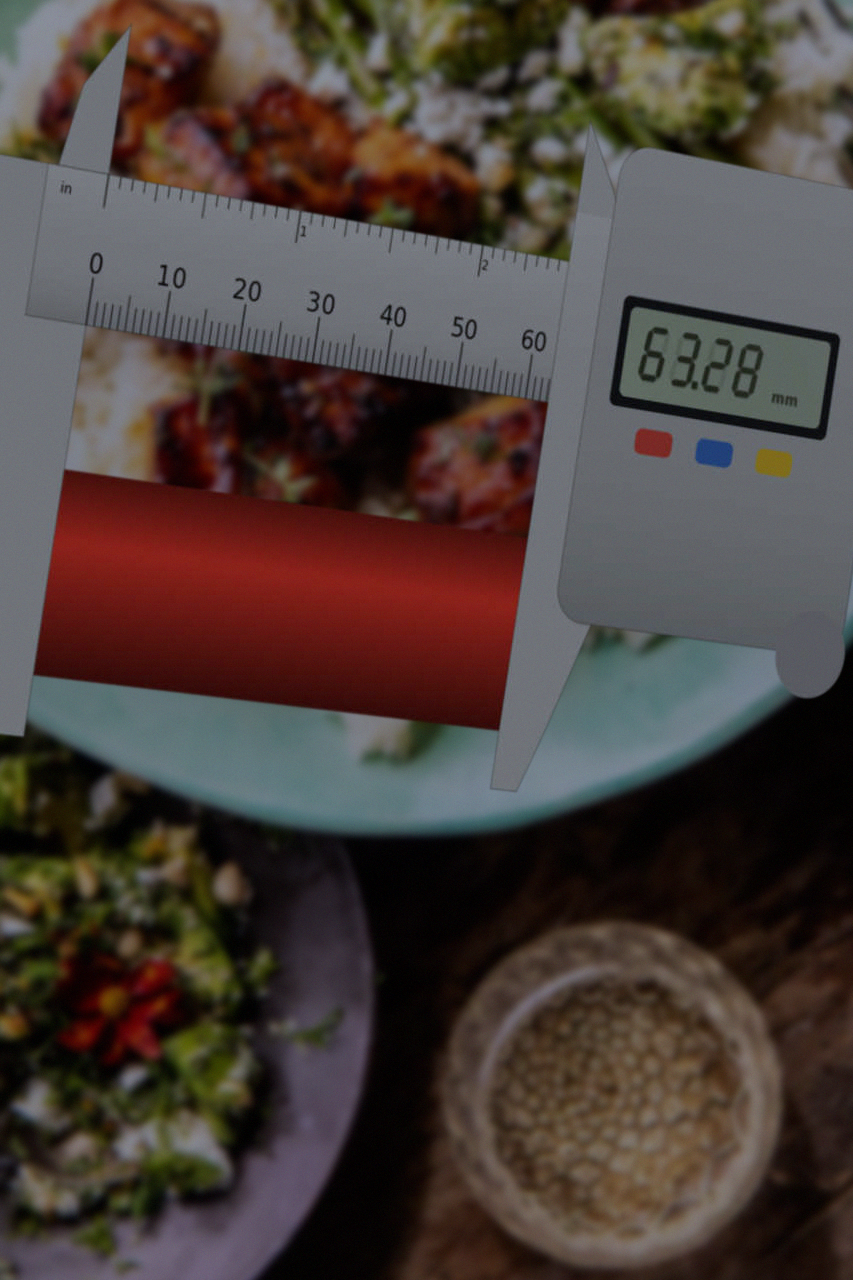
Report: 63.28mm
